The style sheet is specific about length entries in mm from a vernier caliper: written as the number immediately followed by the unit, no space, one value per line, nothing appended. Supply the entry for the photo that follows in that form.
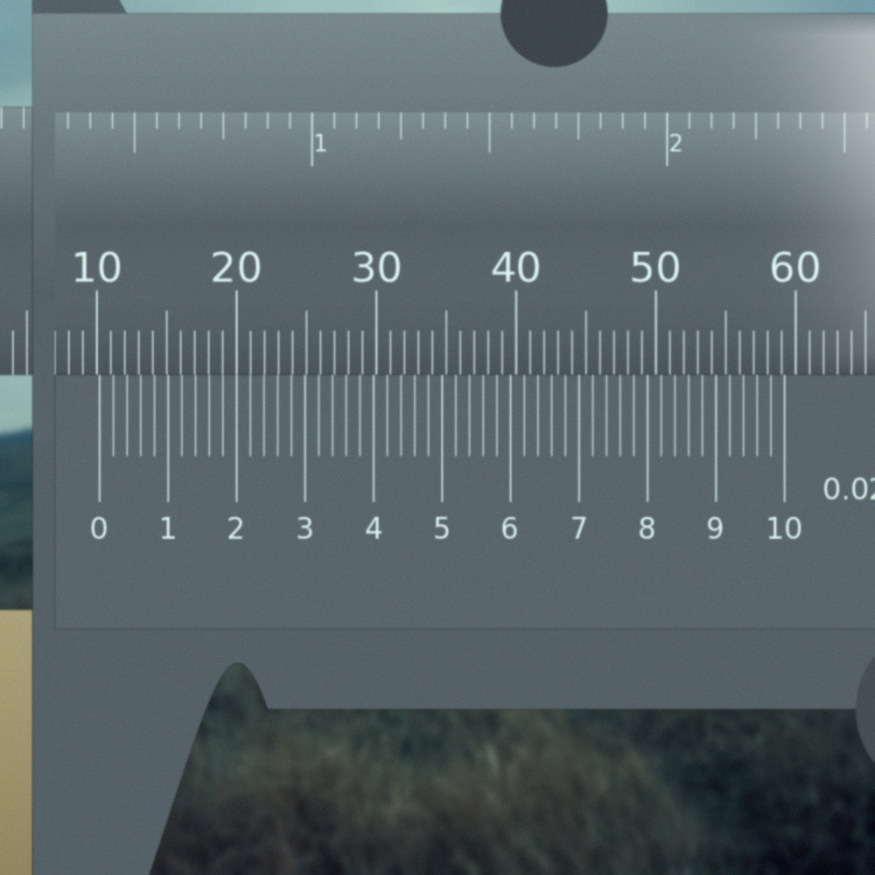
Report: 10.2mm
